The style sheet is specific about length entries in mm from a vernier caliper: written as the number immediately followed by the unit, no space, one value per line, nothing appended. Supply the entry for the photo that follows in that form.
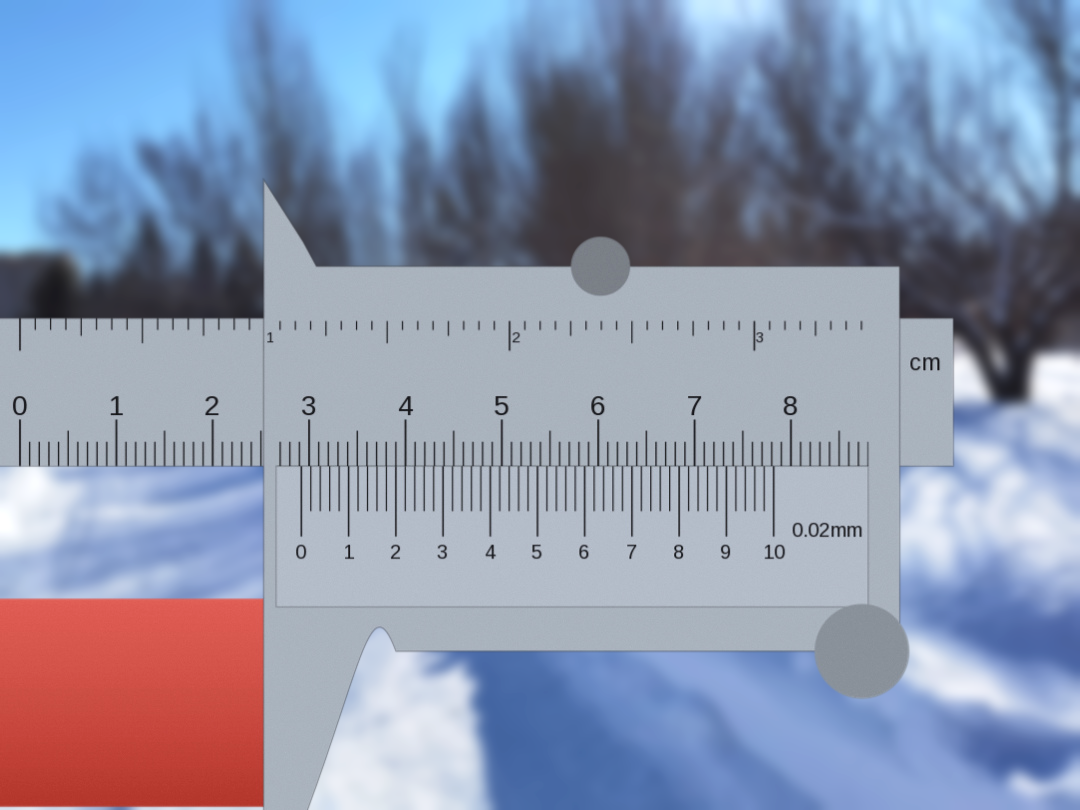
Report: 29.2mm
